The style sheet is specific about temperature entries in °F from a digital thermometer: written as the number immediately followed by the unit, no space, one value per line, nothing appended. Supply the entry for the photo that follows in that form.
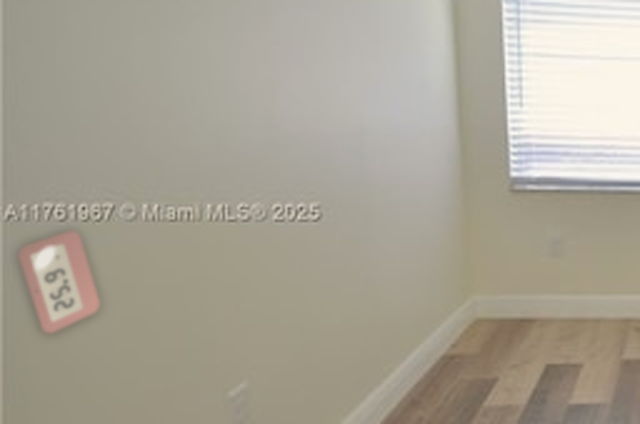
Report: 25.9°F
